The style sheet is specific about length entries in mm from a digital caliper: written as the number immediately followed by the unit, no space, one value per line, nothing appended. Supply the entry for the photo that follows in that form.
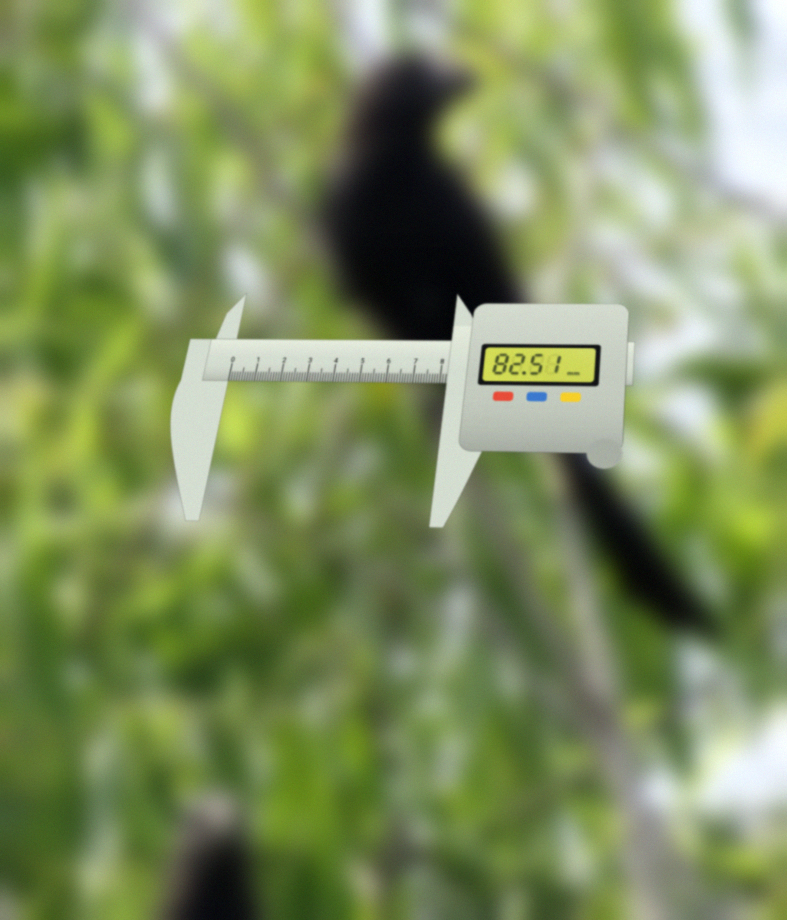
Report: 82.51mm
